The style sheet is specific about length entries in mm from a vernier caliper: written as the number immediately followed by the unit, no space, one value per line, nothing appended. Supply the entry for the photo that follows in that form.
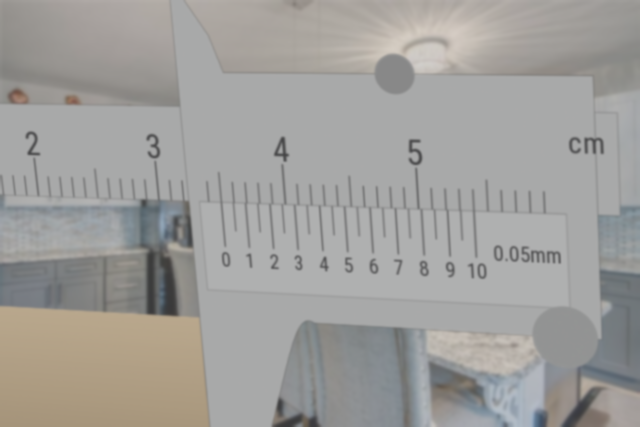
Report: 35.0mm
